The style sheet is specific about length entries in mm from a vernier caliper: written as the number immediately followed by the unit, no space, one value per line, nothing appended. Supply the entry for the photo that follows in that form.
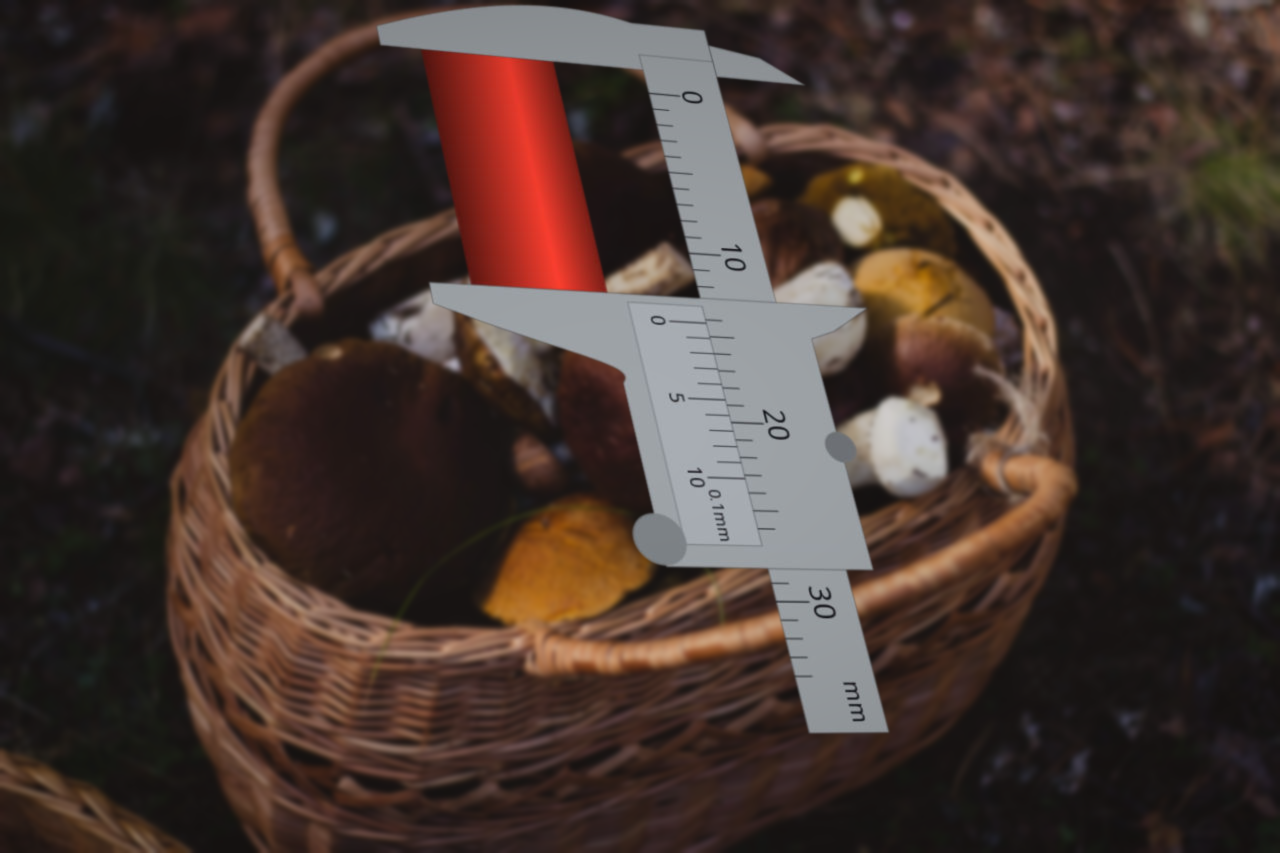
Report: 14.2mm
